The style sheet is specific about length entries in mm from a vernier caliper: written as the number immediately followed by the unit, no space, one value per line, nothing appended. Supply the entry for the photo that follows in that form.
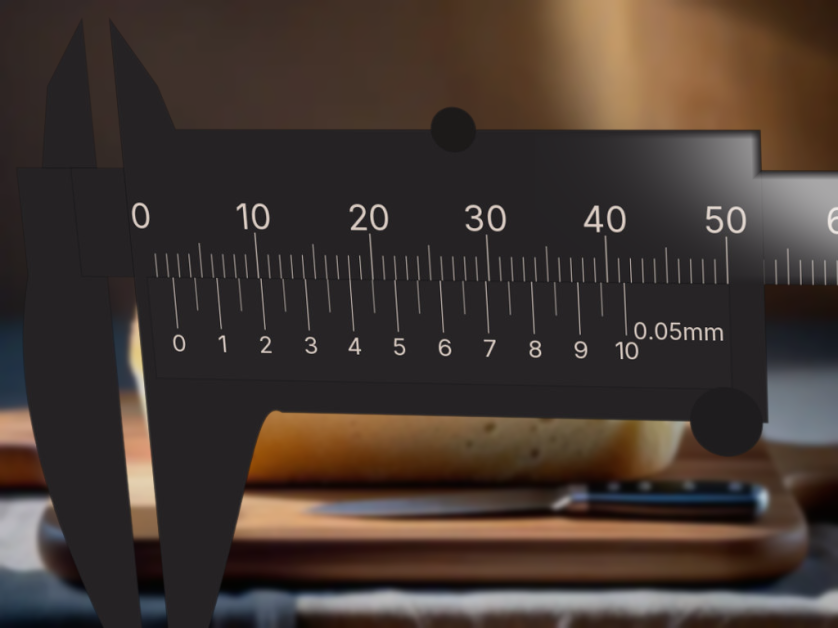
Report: 2.4mm
